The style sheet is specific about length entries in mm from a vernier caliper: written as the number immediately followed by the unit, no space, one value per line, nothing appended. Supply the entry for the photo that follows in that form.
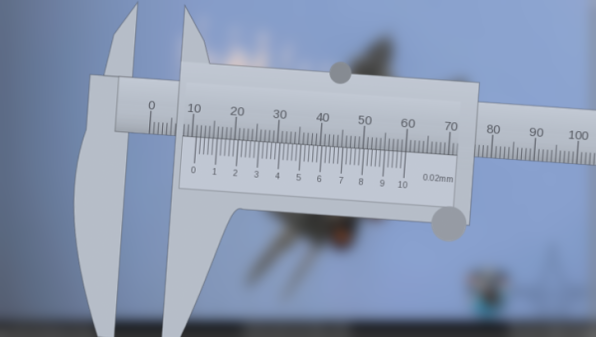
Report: 11.0mm
